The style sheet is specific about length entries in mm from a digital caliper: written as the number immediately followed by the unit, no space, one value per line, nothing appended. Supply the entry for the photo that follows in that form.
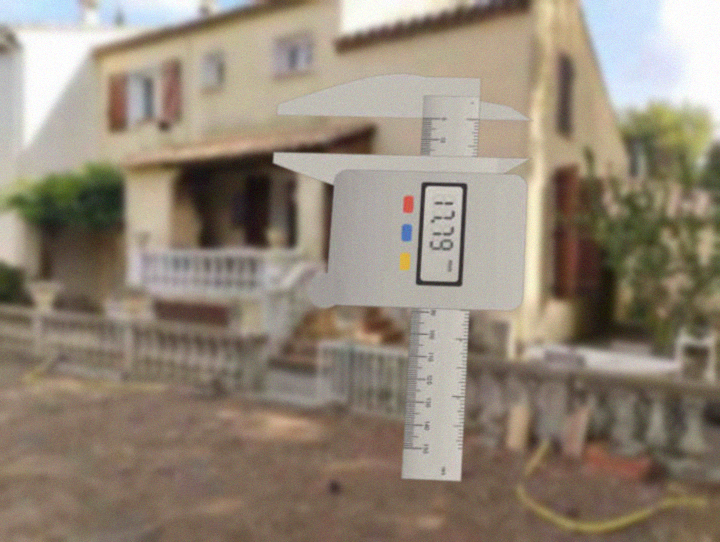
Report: 17.79mm
